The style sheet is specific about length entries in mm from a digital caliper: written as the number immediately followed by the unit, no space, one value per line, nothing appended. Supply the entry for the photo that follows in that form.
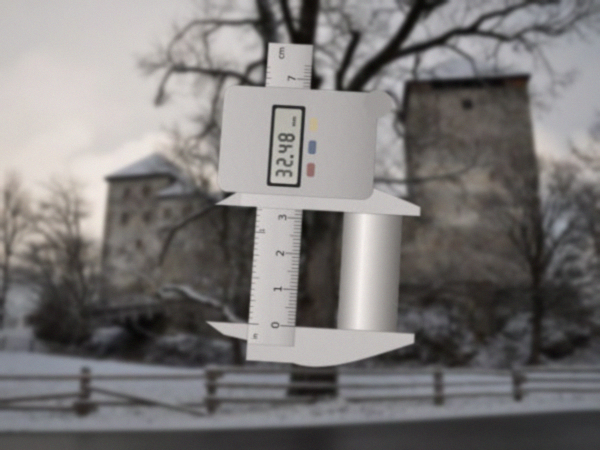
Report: 32.48mm
